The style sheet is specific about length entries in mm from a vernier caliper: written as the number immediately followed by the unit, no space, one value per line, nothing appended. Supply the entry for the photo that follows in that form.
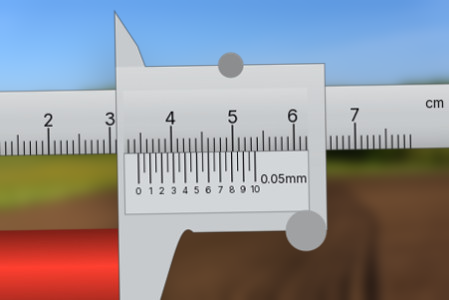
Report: 34.6mm
